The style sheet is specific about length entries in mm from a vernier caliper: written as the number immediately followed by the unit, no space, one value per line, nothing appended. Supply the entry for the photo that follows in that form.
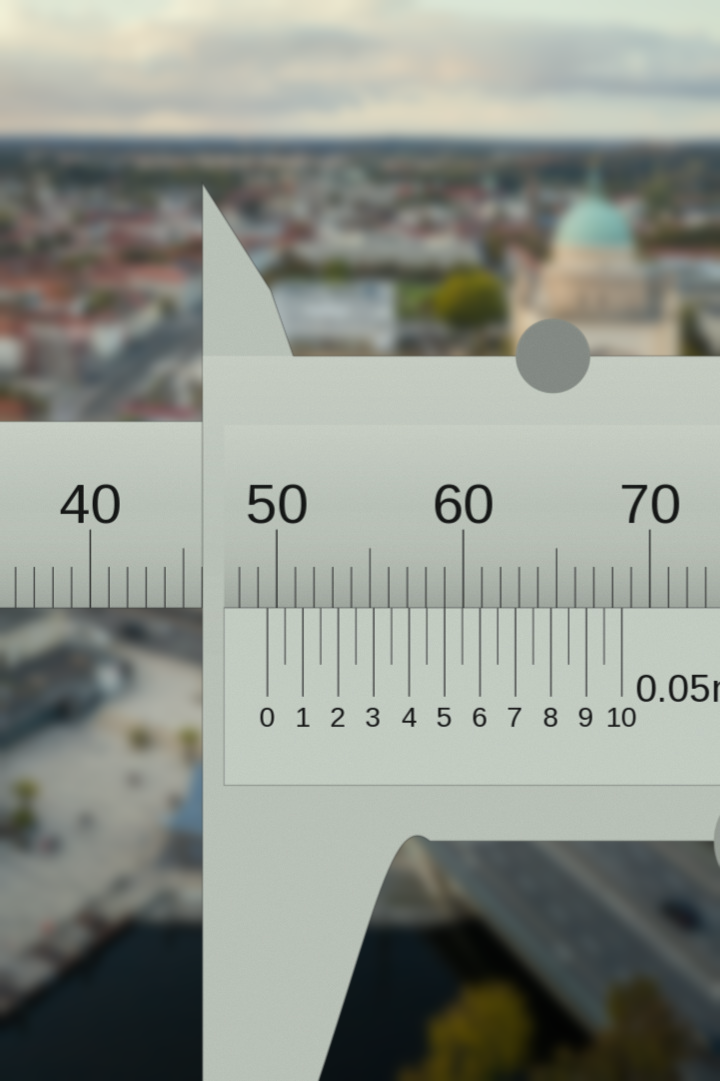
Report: 49.5mm
